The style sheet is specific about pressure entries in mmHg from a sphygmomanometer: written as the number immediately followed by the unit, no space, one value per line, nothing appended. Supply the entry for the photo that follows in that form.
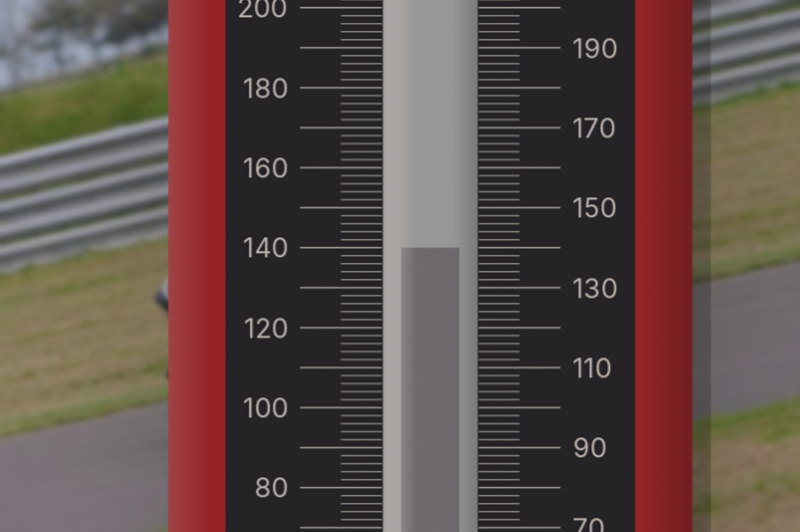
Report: 140mmHg
